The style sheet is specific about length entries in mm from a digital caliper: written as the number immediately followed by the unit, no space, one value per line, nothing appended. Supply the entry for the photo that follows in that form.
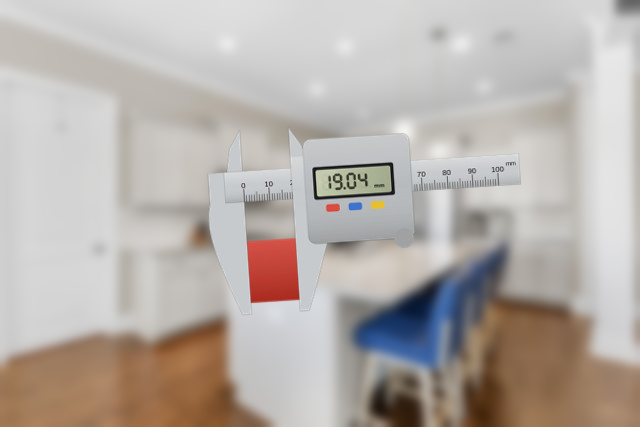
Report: 19.04mm
